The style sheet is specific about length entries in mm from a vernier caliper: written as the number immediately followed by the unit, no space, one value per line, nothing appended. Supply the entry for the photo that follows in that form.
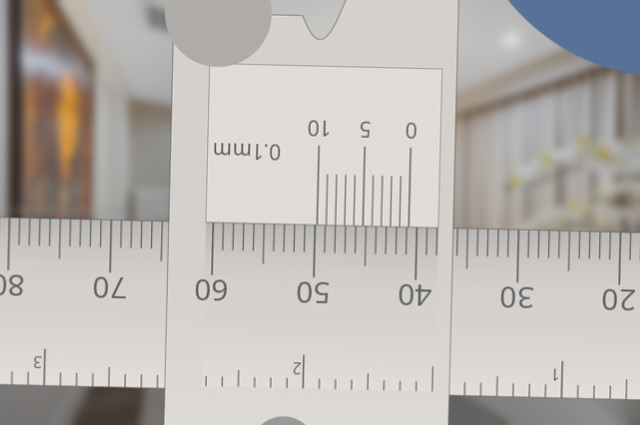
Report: 40.8mm
